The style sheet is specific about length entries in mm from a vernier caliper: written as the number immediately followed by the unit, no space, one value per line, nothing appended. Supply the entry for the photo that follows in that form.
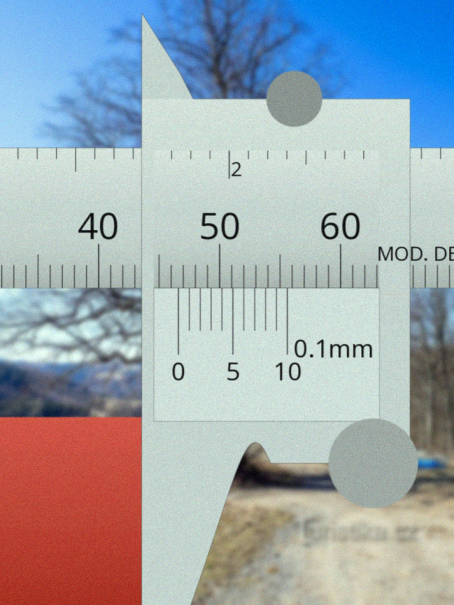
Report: 46.6mm
